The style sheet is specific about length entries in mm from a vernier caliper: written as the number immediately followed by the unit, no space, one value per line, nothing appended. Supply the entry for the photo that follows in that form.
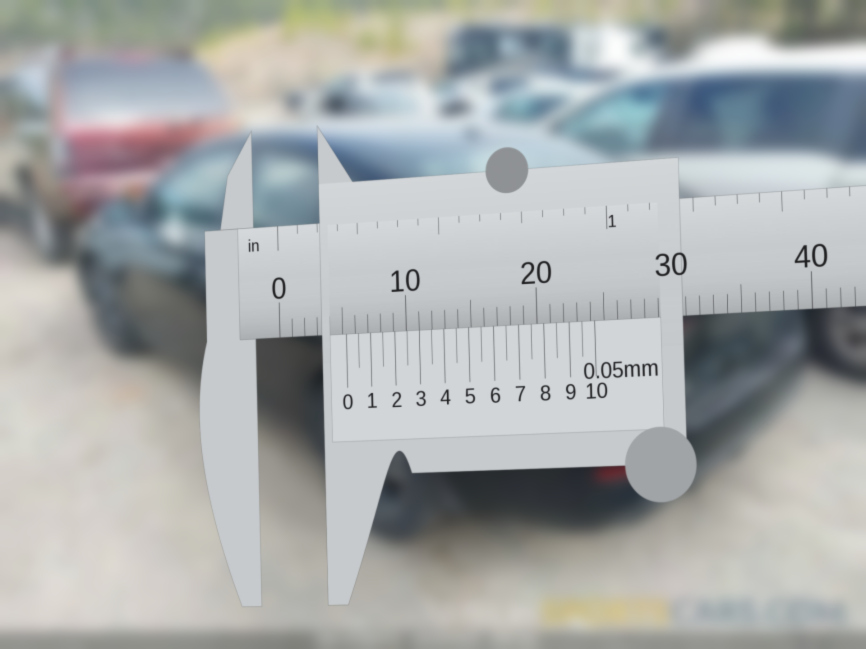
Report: 5.3mm
